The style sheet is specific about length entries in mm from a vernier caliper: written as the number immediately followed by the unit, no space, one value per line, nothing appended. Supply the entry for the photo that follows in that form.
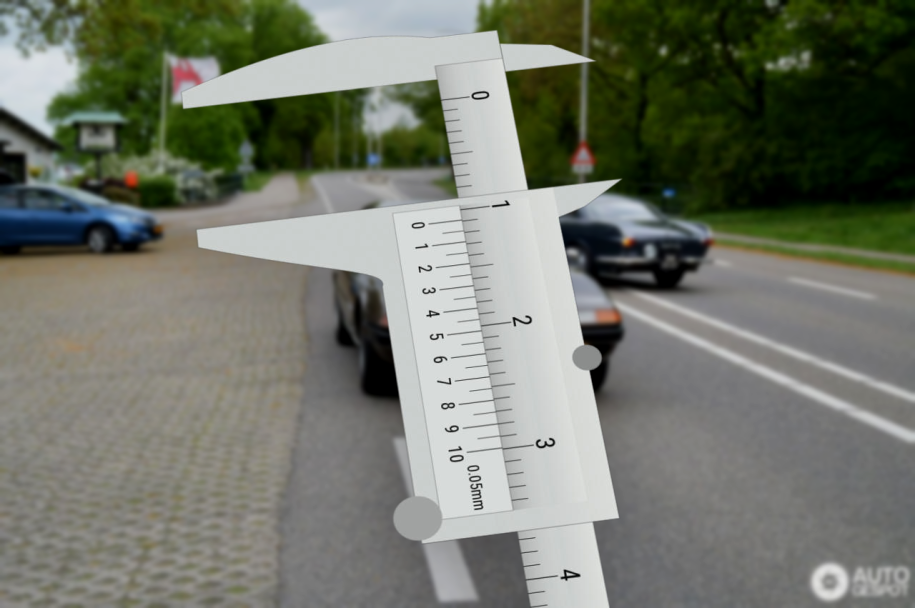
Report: 10.9mm
